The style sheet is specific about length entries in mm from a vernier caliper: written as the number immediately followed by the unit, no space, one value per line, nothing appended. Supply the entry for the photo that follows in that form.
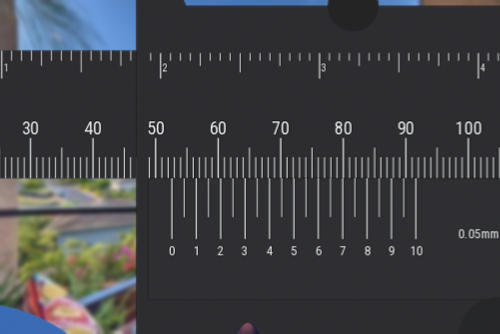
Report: 52.6mm
